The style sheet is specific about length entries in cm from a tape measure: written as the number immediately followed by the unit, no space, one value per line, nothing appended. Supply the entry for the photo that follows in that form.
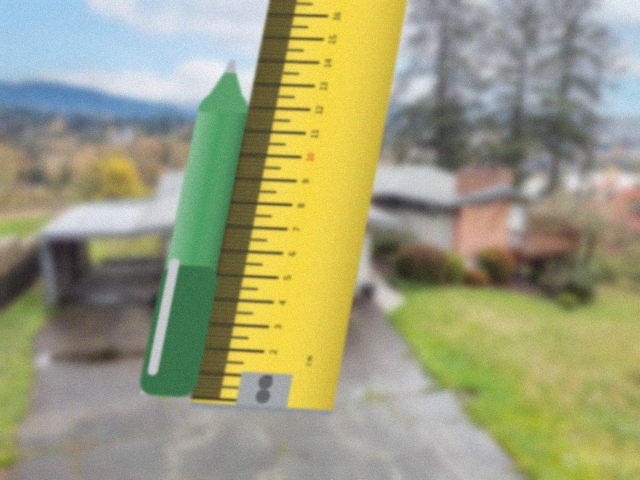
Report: 14cm
